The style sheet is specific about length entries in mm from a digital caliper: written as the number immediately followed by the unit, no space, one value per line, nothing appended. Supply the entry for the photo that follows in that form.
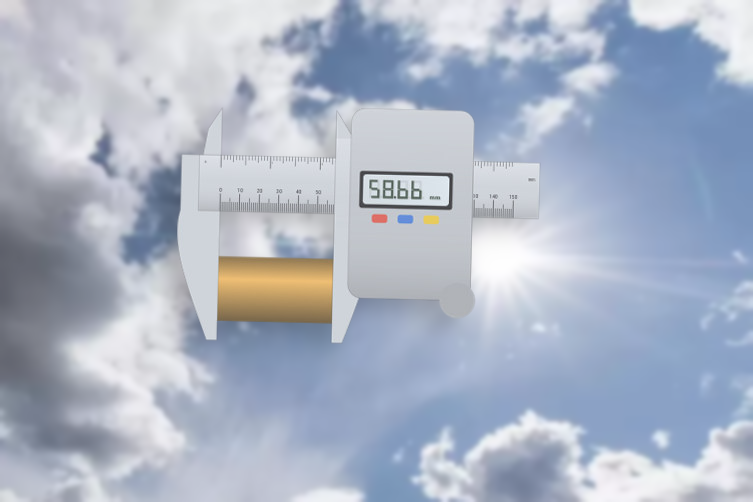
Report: 58.66mm
